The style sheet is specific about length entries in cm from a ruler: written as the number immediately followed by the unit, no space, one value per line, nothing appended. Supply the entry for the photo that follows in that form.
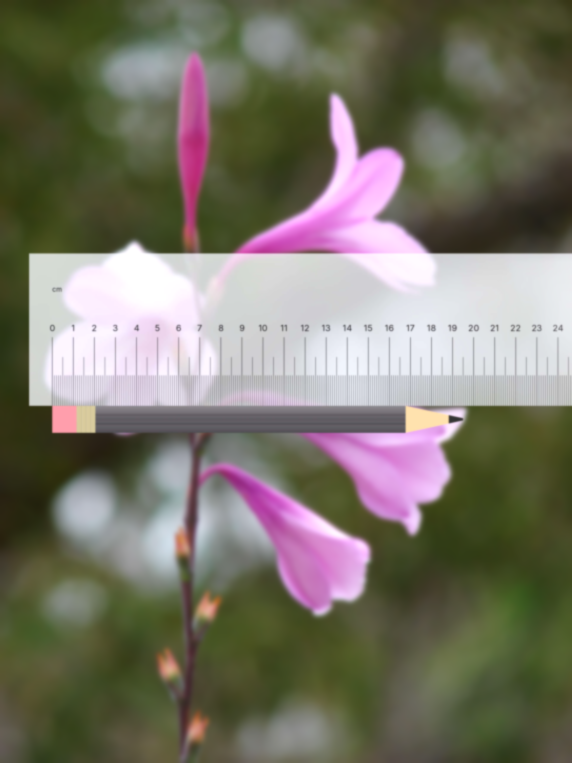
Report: 19.5cm
